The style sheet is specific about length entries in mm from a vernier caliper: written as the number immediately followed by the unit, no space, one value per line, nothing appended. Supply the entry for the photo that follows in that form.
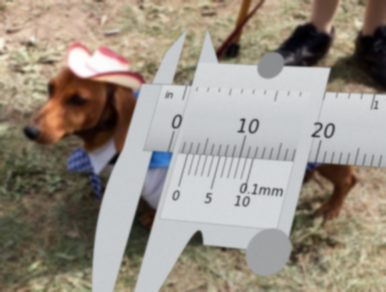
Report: 2.8mm
